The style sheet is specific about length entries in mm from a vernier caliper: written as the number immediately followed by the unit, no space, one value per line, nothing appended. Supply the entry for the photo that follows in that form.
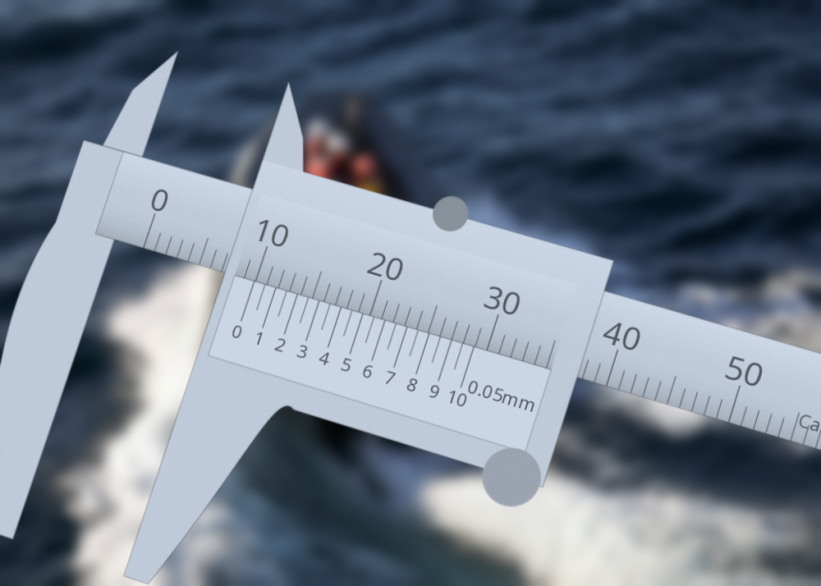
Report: 9.9mm
